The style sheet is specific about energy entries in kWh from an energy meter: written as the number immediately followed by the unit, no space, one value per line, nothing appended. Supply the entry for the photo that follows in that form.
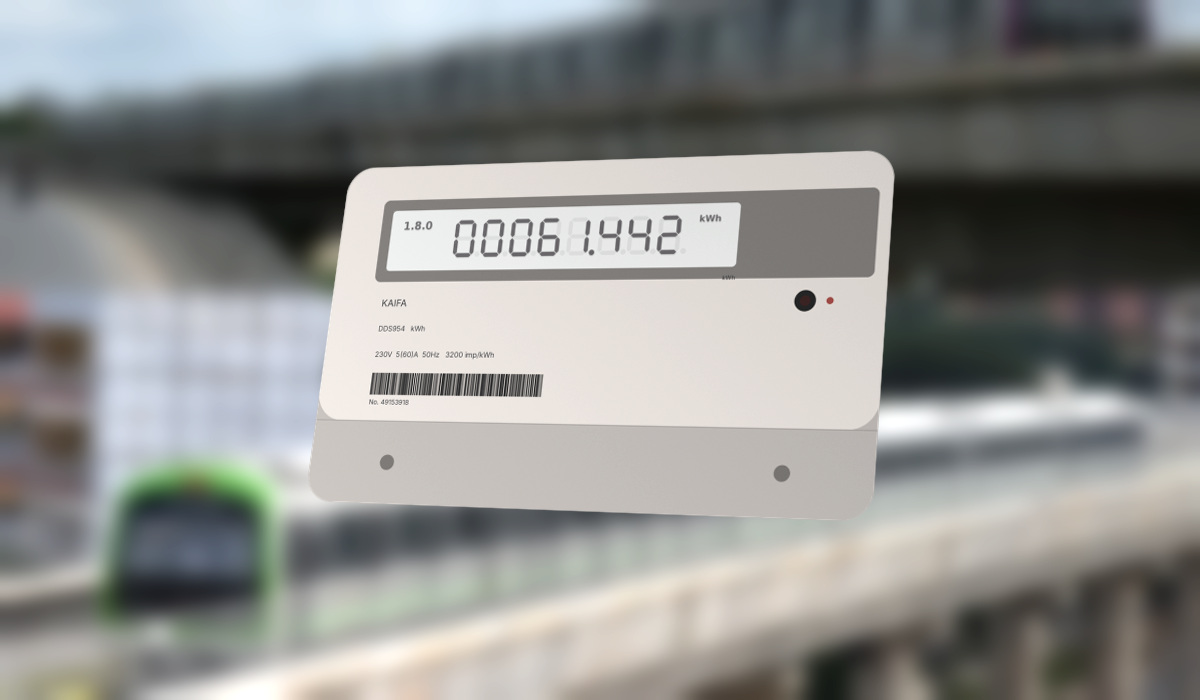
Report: 61.442kWh
